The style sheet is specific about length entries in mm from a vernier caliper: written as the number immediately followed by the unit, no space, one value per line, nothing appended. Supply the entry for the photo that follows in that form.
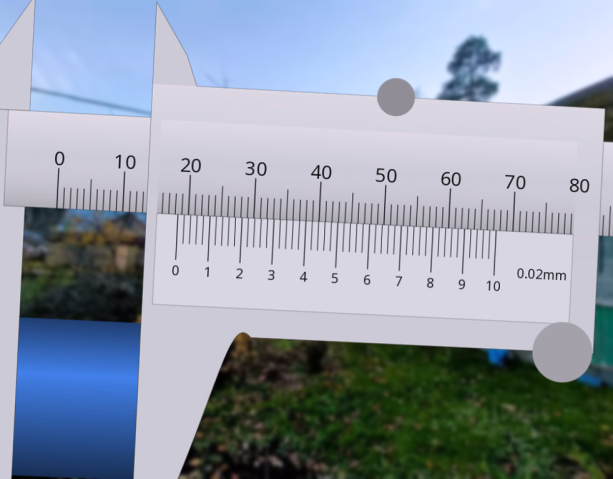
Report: 18.4mm
